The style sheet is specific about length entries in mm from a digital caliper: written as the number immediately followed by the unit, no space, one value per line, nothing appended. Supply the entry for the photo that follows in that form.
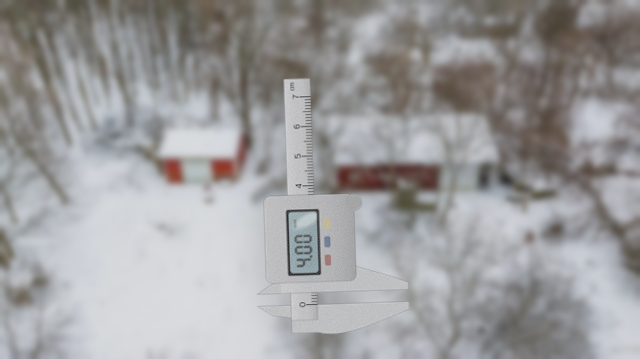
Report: 4.00mm
